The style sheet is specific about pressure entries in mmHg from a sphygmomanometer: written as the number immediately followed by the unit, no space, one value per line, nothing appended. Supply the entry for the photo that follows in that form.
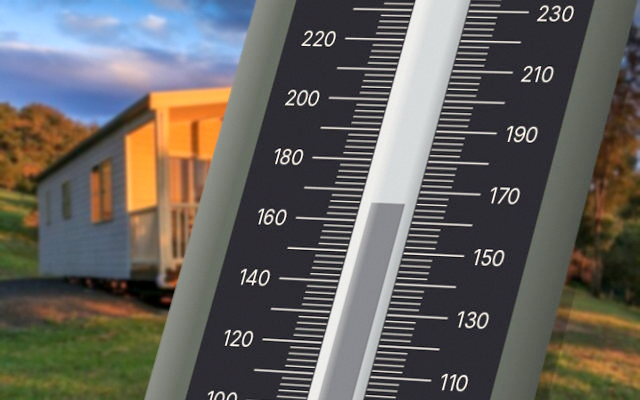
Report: 166mmHg
